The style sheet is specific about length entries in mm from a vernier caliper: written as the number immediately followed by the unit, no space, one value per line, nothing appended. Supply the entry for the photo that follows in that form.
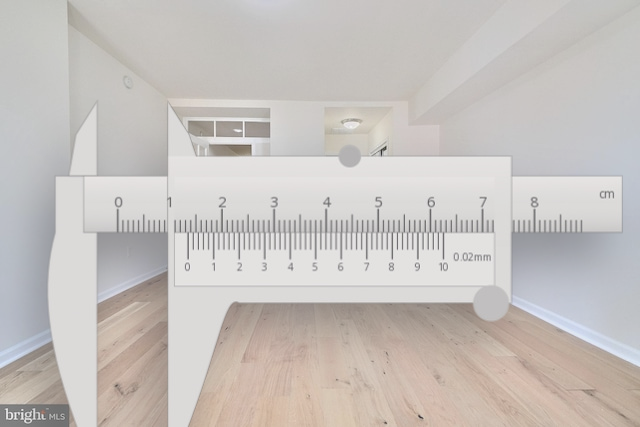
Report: 13.5mm
